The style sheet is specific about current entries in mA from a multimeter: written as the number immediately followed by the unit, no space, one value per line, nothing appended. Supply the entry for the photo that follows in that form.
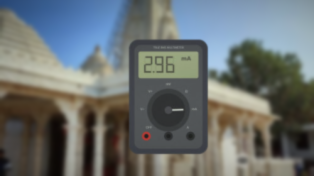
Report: 2.96mA
